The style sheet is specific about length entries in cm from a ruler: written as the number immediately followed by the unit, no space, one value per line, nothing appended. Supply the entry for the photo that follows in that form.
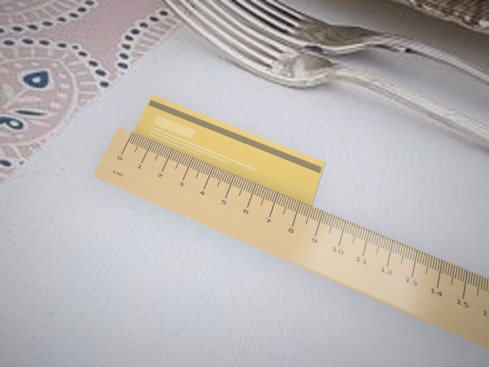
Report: 8.5cm
